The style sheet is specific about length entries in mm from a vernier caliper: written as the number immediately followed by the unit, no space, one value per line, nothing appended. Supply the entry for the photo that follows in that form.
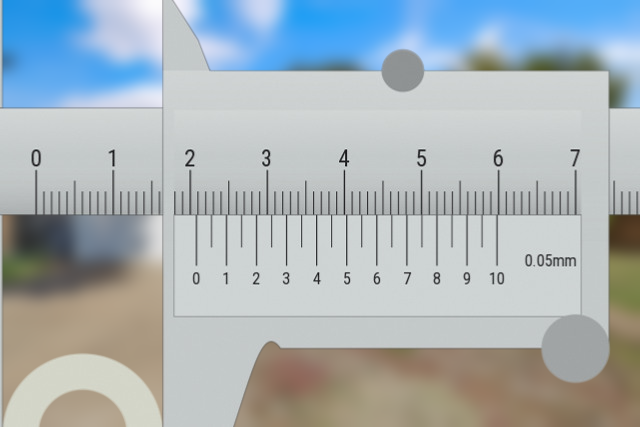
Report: 20.8mm
